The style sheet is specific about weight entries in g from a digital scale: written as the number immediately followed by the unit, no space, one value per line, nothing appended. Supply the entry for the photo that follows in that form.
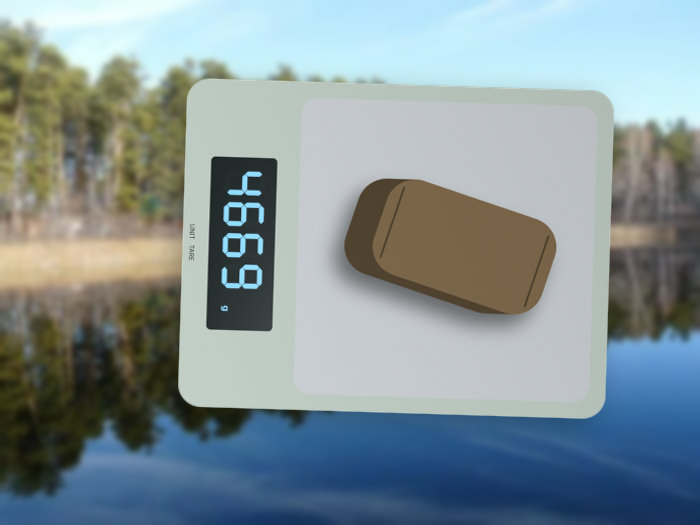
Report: 4669g
